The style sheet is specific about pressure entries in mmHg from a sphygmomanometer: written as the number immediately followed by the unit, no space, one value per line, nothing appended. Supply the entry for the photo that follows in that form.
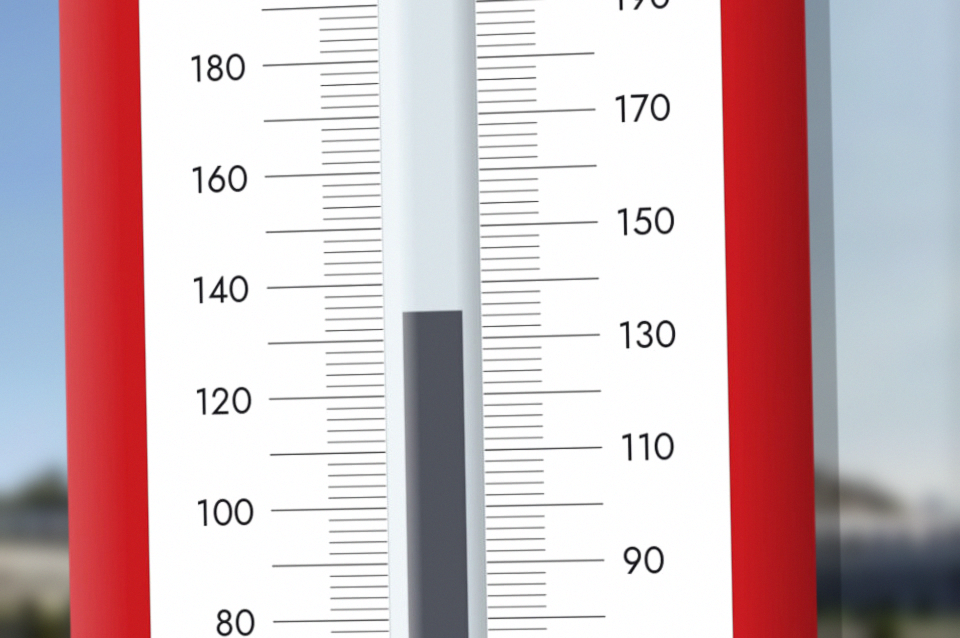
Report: 135mmHg
